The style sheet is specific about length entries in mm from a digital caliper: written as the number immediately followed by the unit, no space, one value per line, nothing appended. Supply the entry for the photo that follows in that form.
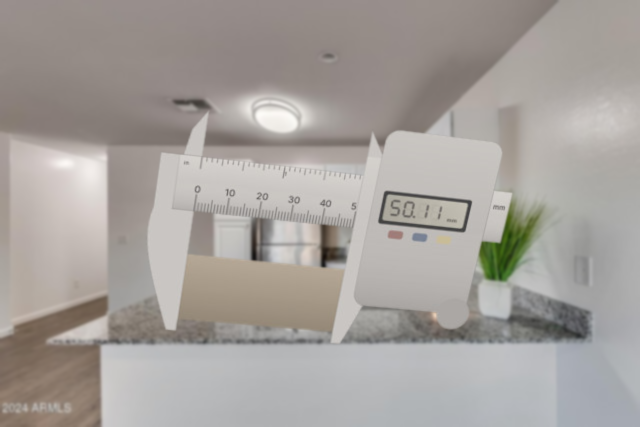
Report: 50.11mm
